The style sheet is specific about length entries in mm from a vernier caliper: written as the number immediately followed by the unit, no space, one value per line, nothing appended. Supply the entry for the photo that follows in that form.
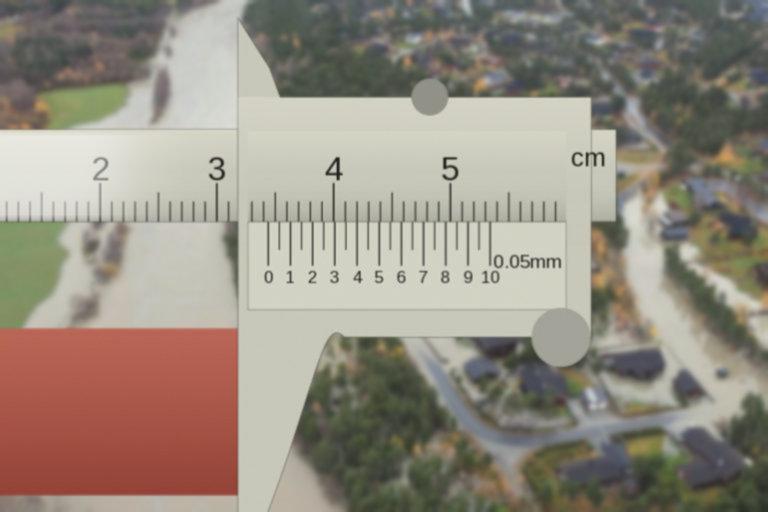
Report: 34.4mm
